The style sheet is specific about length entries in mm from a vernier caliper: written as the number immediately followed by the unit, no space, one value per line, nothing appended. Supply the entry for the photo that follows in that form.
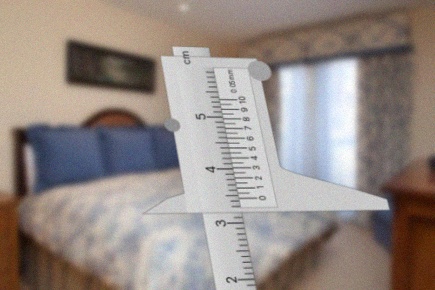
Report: 34.5mm
